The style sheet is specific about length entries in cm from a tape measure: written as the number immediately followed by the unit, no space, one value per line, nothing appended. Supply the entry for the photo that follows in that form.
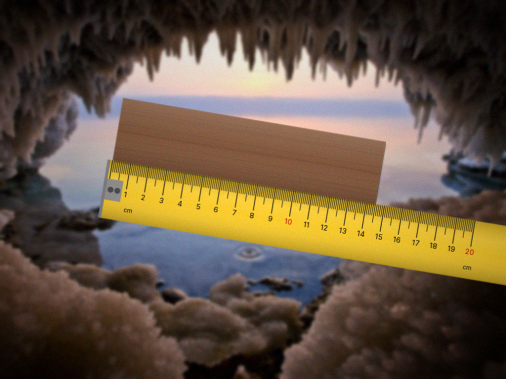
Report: 14.5cm
